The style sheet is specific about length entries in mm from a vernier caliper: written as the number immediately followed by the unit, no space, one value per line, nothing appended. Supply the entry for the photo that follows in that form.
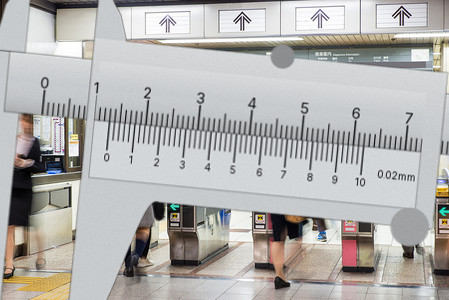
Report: 13.0mm
